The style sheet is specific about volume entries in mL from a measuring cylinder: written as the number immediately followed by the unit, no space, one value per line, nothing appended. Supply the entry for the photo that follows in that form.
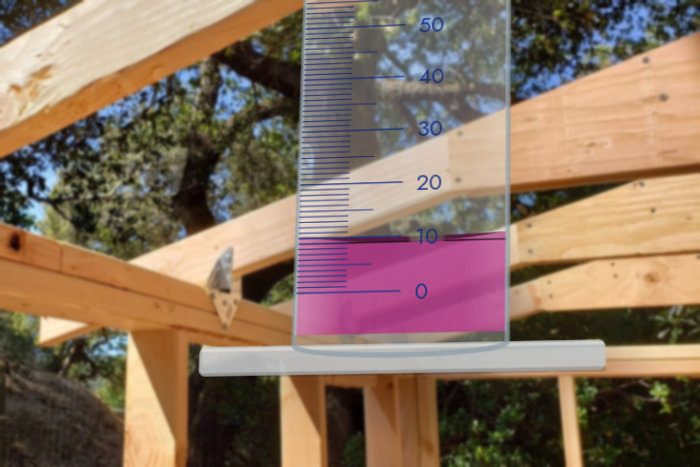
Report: 9mL
